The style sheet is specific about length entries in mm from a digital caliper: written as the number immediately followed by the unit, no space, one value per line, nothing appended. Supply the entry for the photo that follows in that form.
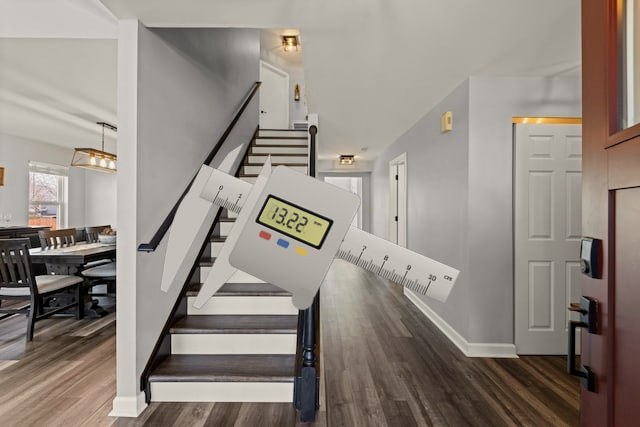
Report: 13.22mm
